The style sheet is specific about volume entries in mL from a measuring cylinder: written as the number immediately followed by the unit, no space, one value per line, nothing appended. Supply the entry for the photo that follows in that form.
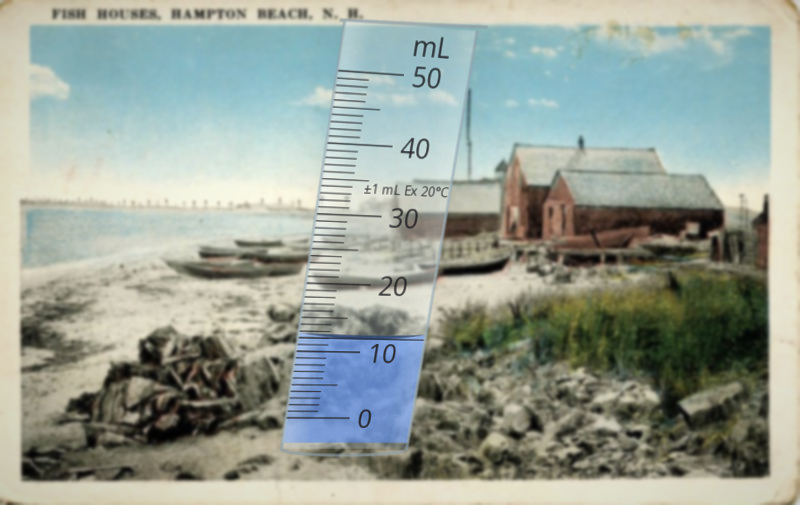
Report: 12mL
